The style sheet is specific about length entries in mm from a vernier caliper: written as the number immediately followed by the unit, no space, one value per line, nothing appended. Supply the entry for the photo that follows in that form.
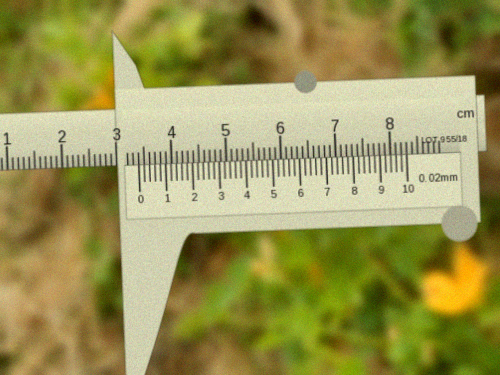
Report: 34.0mm
